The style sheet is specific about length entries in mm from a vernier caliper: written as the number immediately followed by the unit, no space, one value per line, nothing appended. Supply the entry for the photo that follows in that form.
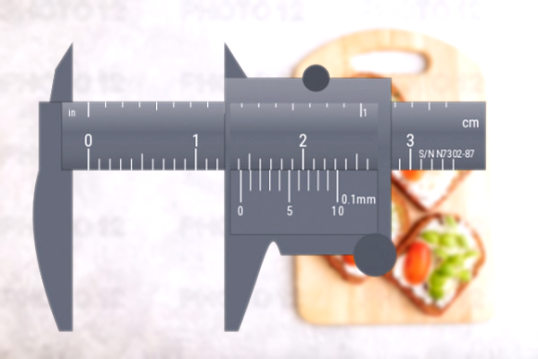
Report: 14.2mm
